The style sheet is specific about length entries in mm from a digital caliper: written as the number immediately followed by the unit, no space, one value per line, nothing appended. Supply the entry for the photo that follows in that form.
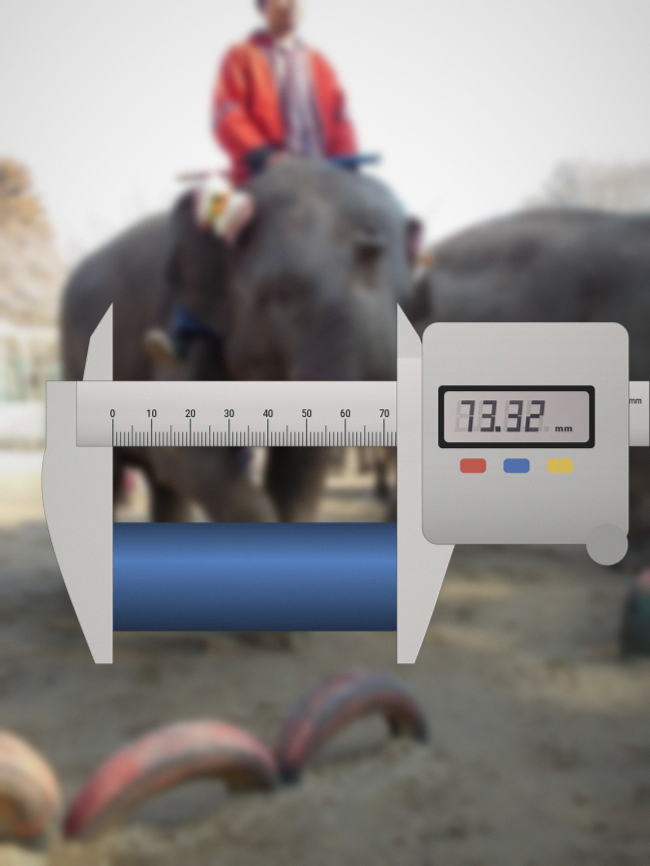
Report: 73.32mm
